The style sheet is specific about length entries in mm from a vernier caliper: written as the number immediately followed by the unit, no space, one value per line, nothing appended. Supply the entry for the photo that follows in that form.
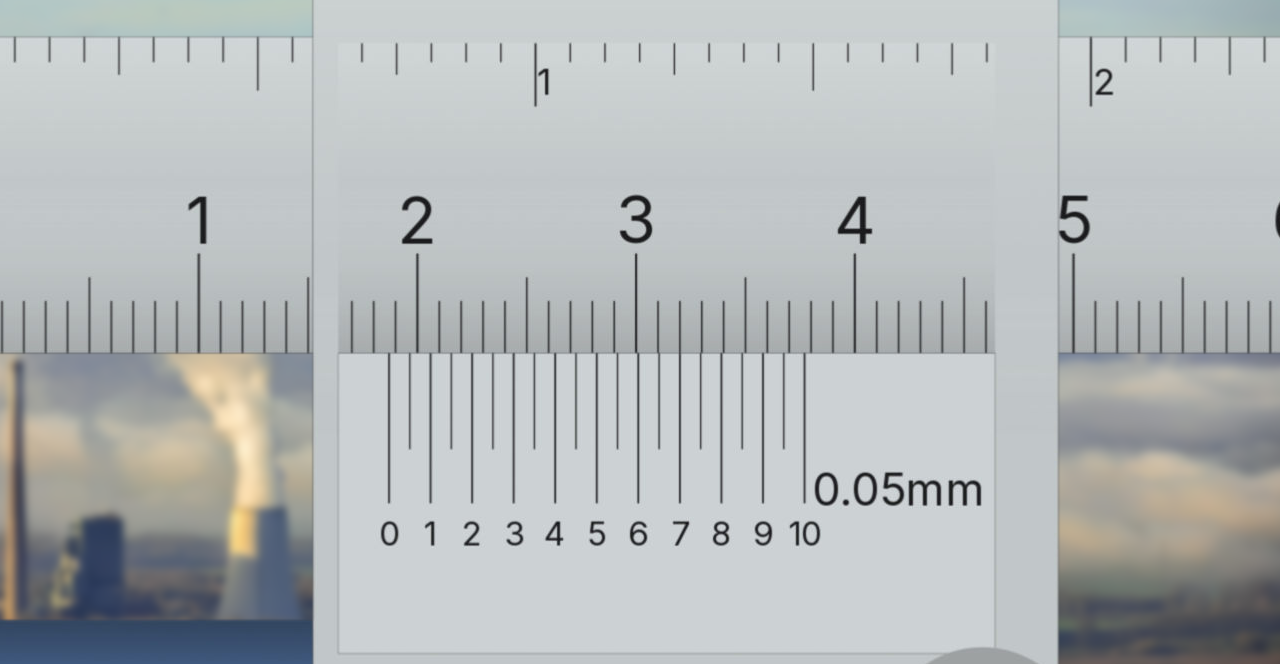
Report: 18.7mm
